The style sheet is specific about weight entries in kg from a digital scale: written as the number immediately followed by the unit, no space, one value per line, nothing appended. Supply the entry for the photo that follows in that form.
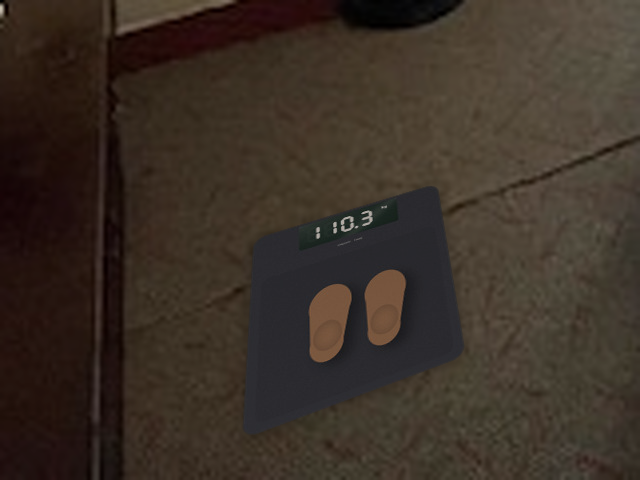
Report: 110.3kg
